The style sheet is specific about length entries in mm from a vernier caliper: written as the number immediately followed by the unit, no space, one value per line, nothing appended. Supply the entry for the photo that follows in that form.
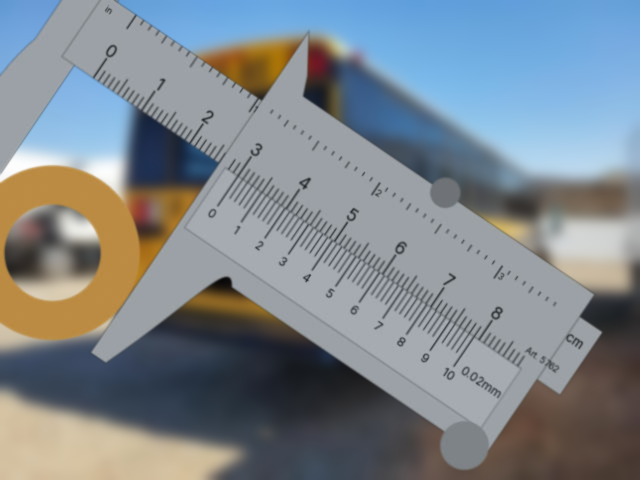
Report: 30.0mm
